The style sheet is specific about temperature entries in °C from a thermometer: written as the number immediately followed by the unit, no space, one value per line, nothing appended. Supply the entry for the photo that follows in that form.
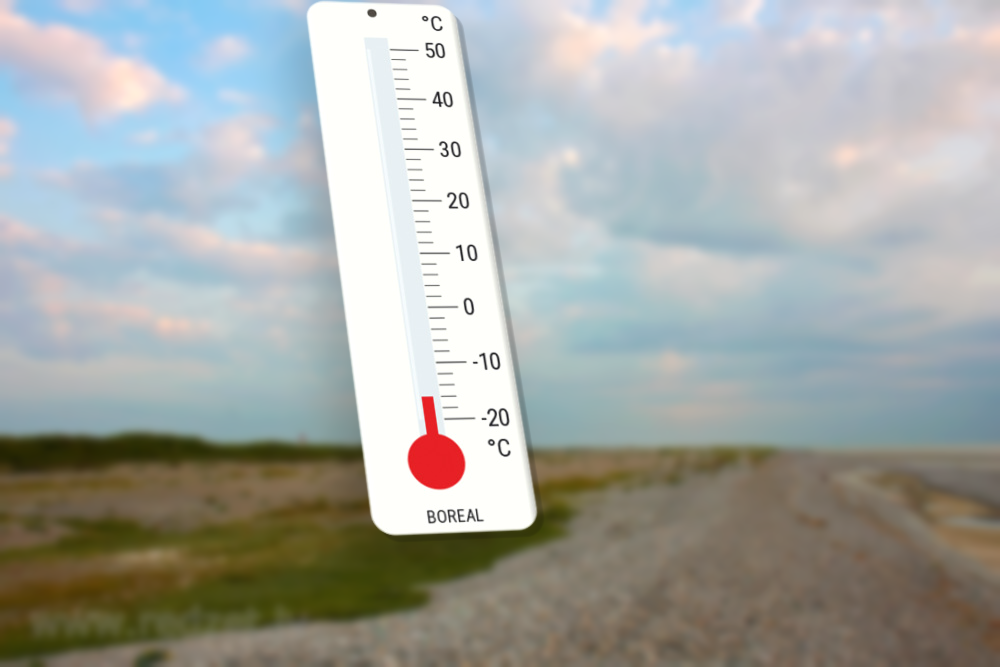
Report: -16°C
